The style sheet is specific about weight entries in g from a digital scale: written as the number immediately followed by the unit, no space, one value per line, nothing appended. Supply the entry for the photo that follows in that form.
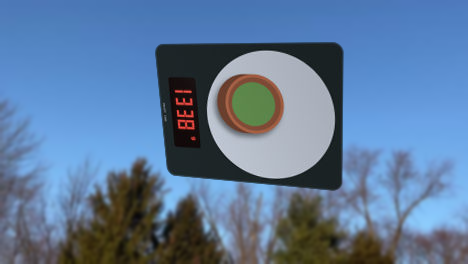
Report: 1338g
